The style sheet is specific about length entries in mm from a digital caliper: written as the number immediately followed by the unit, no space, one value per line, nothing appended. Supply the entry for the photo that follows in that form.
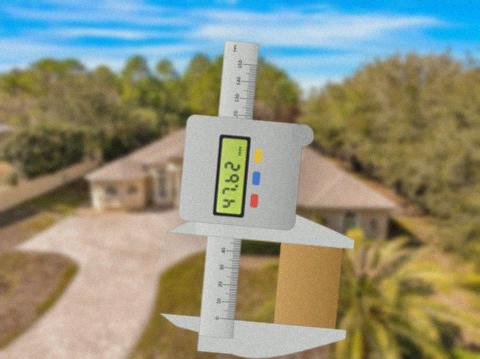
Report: 47.62mm
